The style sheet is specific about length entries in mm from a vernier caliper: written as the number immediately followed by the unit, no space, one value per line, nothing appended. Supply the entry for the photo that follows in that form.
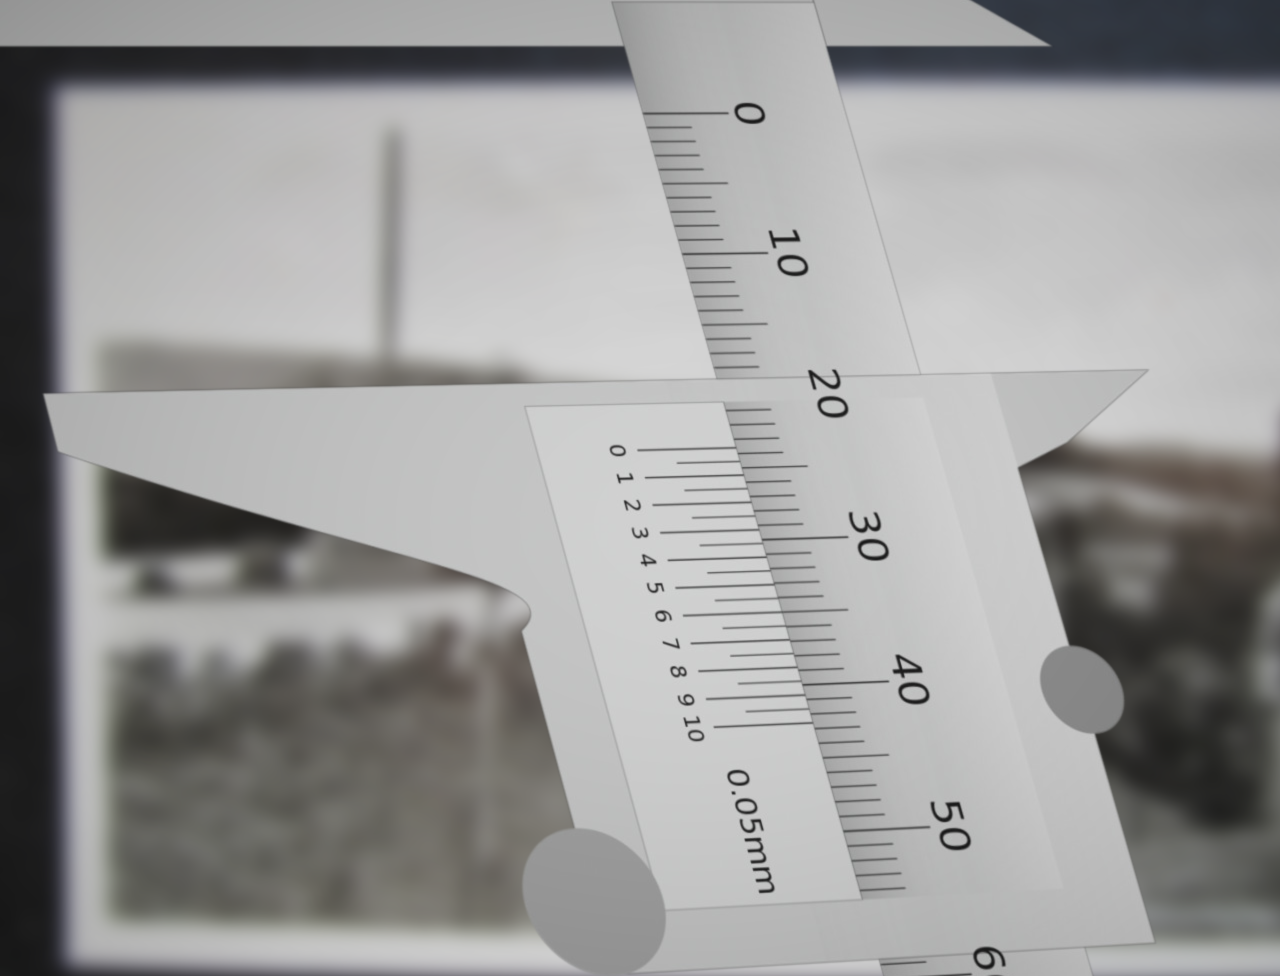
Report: 23.6mm
